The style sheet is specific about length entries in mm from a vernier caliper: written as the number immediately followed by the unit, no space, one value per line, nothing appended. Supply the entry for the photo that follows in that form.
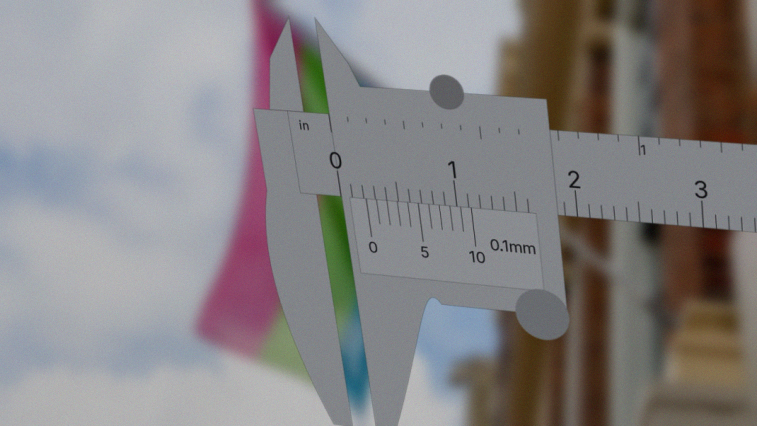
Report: 2.2mm
